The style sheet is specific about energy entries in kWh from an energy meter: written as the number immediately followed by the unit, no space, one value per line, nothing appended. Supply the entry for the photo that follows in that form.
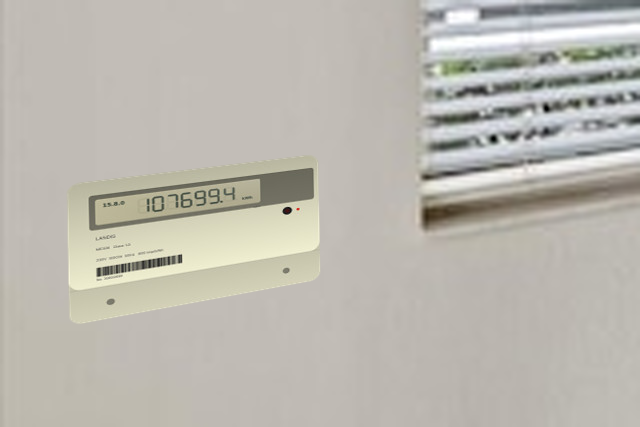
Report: 107699.4kWh
